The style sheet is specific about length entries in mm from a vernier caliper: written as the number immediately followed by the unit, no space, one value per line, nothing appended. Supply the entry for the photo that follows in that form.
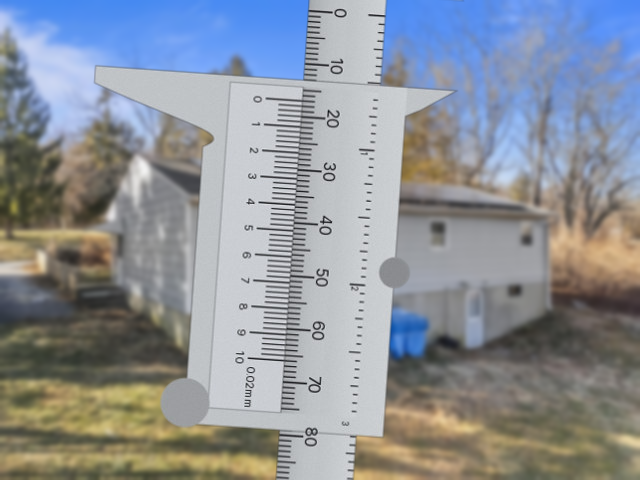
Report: 17.0mm
